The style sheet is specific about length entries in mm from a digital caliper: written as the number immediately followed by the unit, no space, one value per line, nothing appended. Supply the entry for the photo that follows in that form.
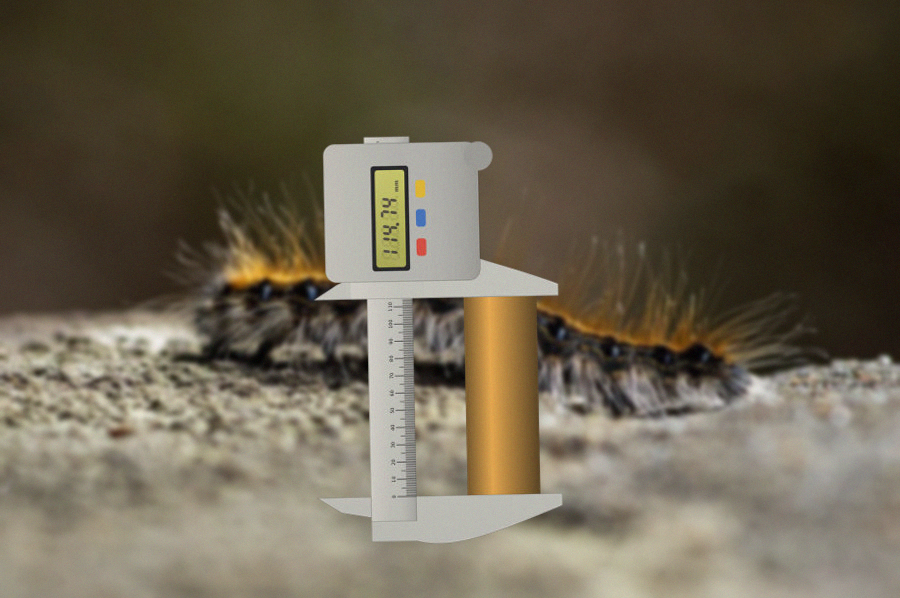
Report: 114.74mm
